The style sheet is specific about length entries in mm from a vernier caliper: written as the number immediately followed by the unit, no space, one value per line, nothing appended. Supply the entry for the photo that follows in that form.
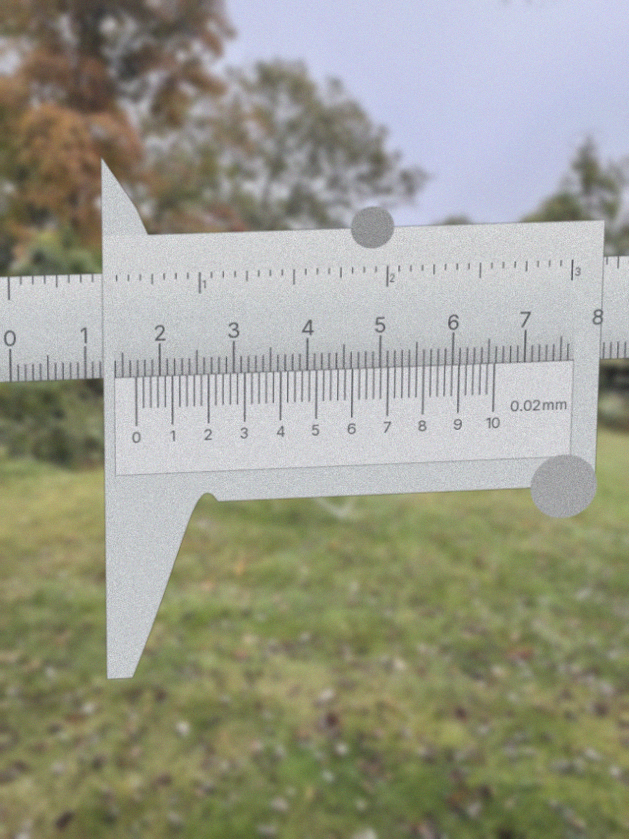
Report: 16.8mm
